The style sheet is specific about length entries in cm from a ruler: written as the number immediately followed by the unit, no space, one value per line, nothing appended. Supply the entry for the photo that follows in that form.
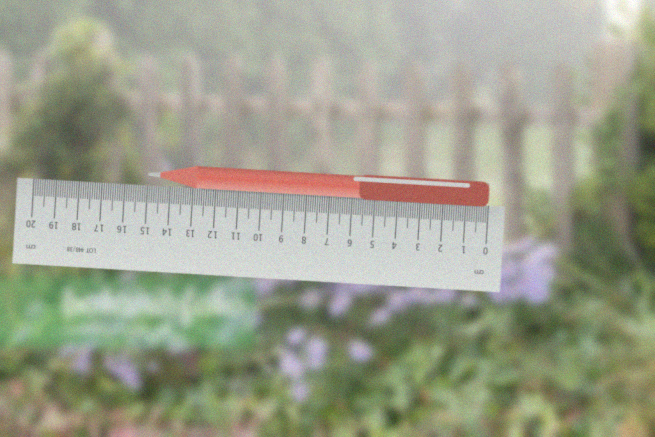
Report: 15cm
